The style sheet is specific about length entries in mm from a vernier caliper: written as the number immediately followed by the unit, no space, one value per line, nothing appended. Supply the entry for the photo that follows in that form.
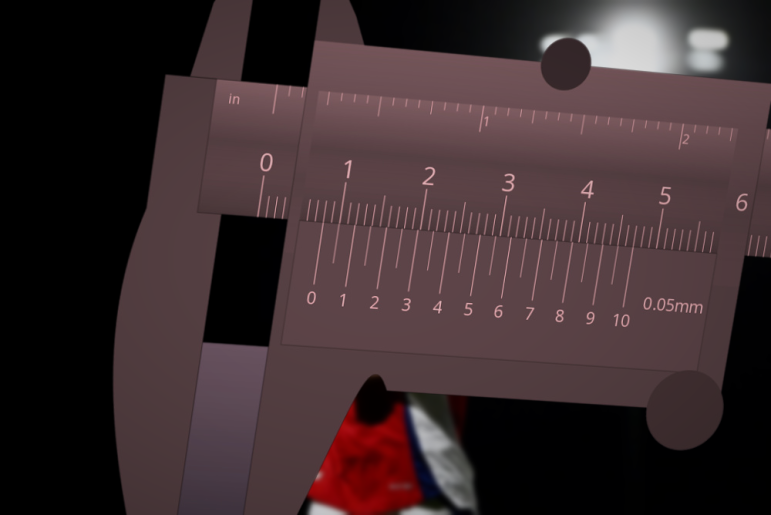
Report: 8.0mm
